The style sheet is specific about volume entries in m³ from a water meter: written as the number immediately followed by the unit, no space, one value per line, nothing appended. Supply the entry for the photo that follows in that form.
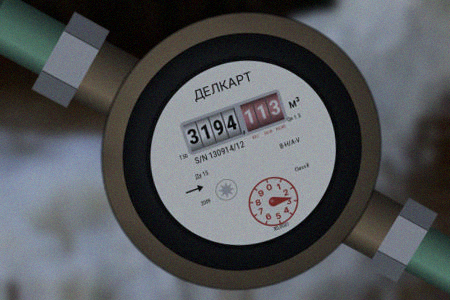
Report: 3194.1132m³
